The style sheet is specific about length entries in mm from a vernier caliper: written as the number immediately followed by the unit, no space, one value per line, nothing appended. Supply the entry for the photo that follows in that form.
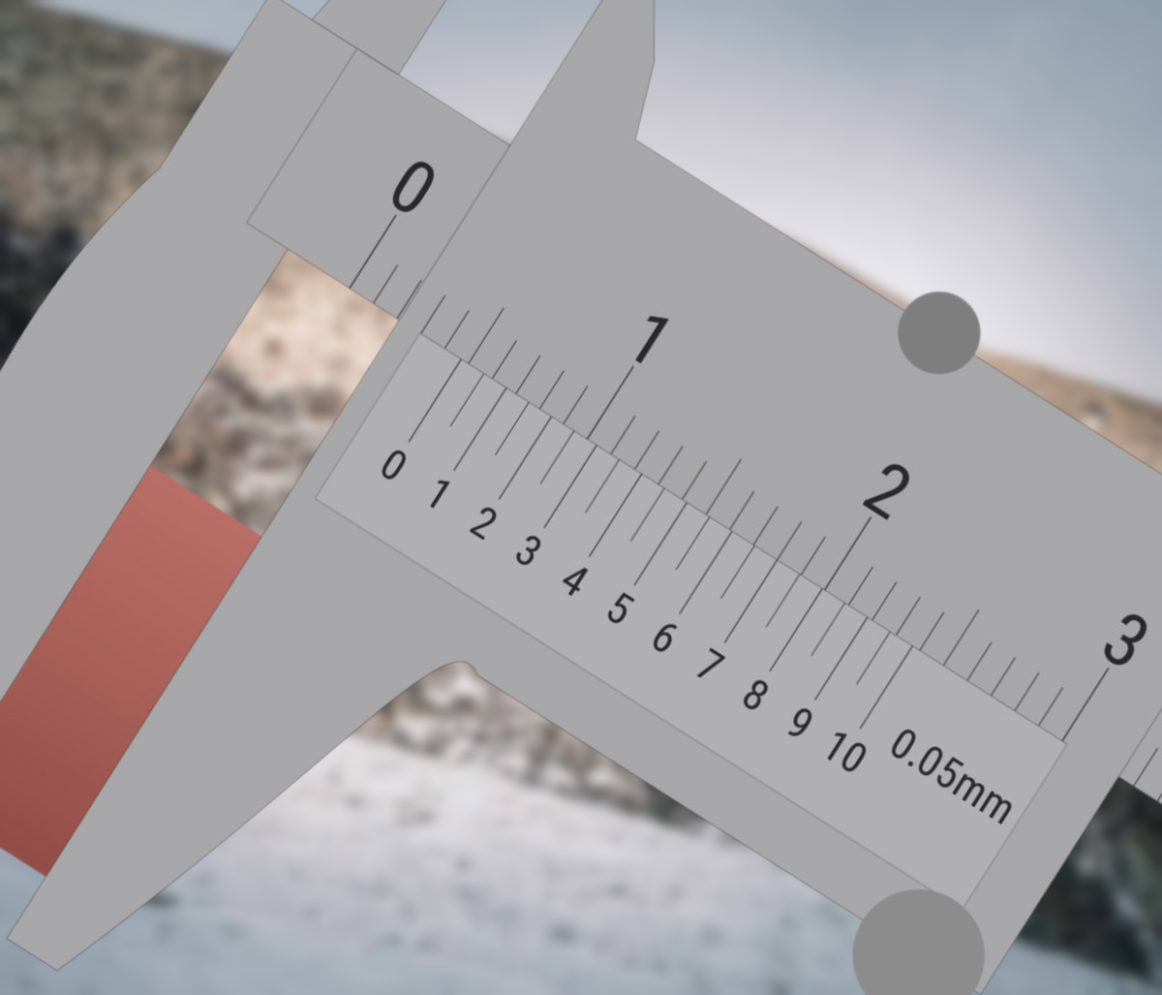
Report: 4.70mm
